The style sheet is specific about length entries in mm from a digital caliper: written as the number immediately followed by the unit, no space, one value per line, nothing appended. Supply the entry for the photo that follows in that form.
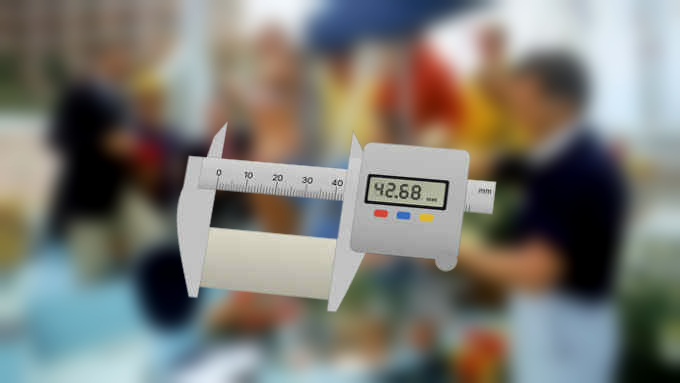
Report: 42.68mm
